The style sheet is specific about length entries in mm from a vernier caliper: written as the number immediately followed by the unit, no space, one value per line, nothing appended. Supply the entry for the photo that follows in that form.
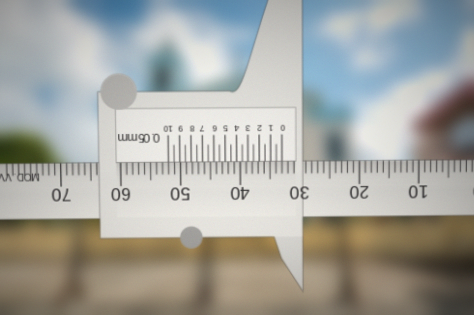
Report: 33.0mm
